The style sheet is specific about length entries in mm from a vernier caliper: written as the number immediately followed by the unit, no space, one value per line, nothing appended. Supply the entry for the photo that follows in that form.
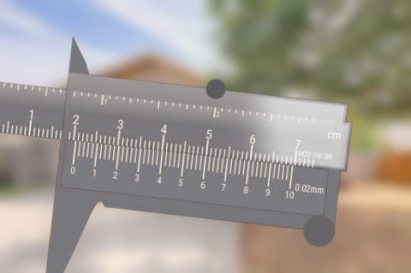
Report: 20.5mm
